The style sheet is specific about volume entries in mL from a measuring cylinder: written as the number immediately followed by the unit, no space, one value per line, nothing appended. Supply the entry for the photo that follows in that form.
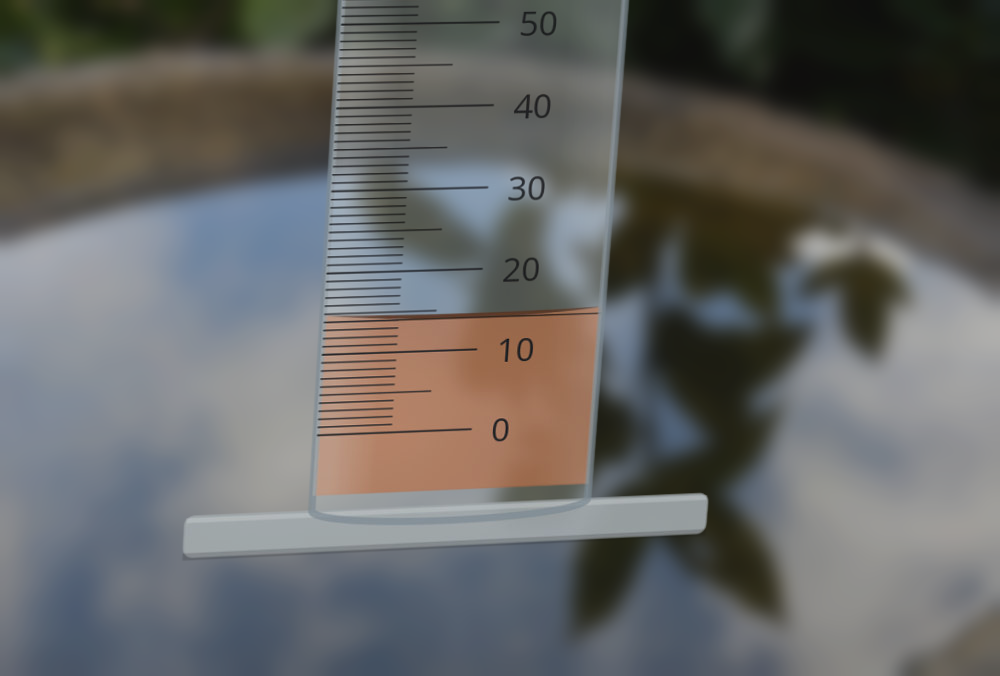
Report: 14mL
